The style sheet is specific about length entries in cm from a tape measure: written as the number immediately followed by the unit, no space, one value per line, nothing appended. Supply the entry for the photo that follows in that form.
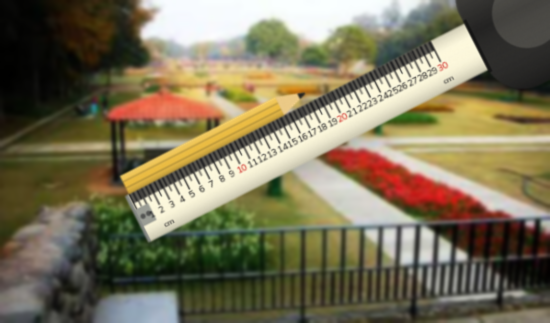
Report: 18cm
